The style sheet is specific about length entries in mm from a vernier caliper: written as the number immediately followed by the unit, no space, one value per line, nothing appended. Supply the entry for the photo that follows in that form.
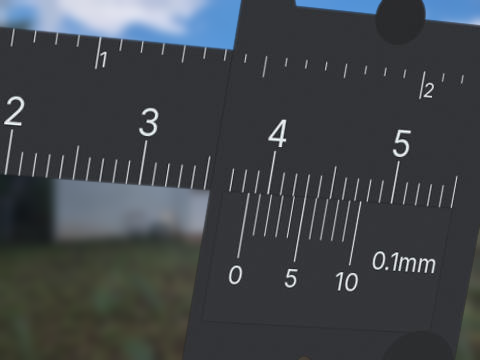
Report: 38.5mm
